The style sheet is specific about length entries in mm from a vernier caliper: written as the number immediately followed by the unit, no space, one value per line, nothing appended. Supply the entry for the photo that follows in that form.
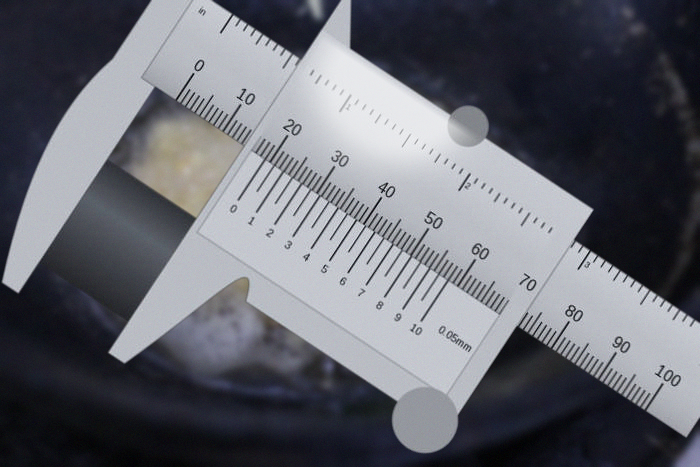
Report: 19.0mm
